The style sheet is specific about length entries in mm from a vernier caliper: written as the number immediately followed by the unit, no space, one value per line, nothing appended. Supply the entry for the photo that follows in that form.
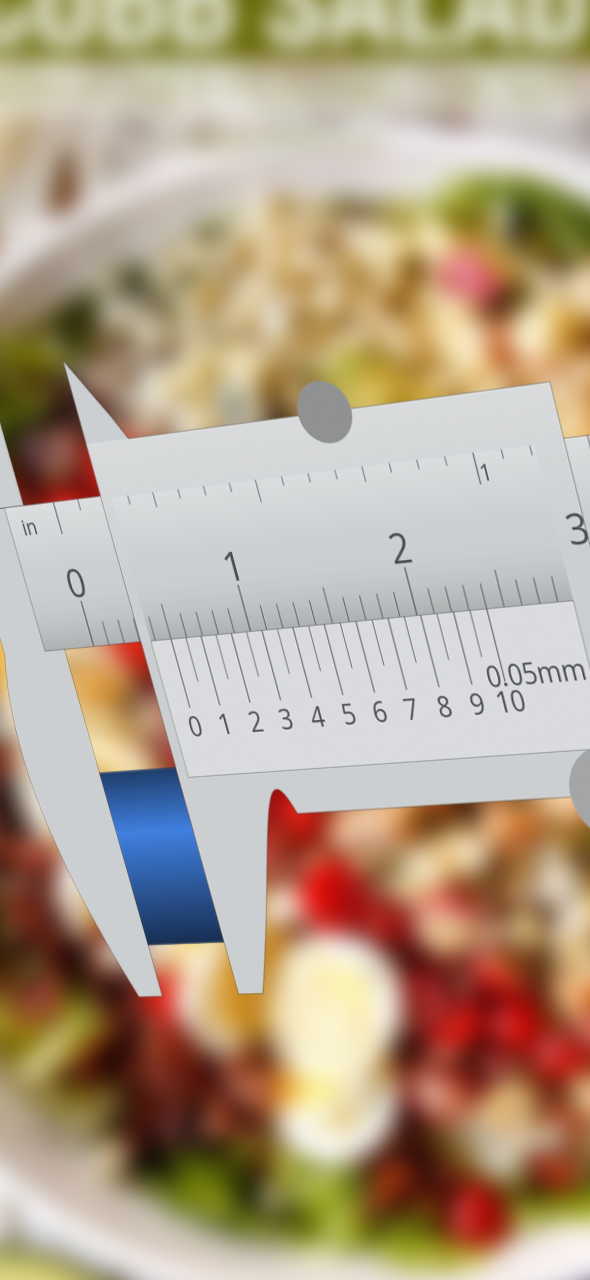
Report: 5.0mm
